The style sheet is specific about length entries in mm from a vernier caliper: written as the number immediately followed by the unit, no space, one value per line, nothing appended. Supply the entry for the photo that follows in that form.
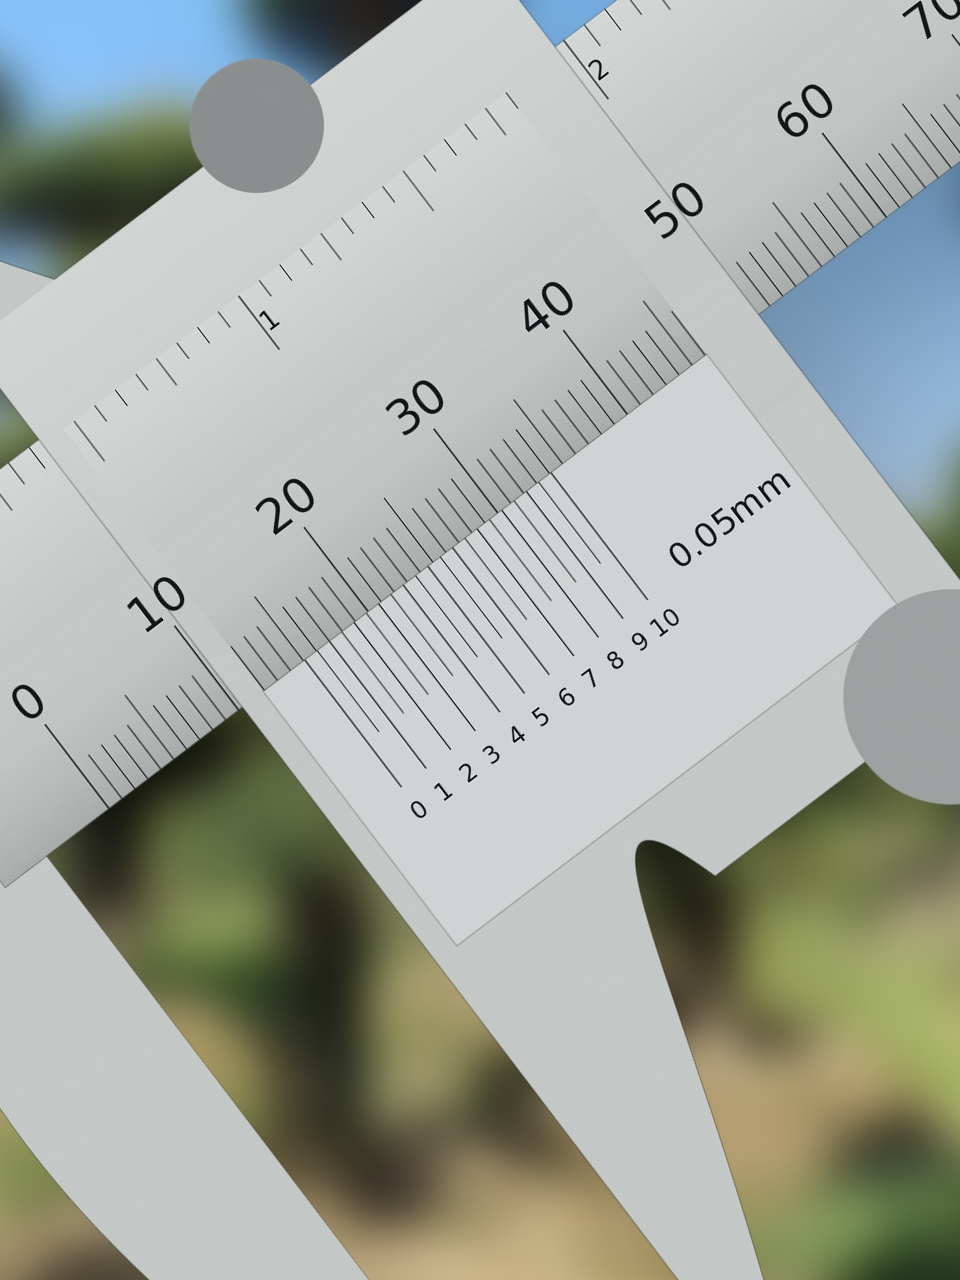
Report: 15.1mm
